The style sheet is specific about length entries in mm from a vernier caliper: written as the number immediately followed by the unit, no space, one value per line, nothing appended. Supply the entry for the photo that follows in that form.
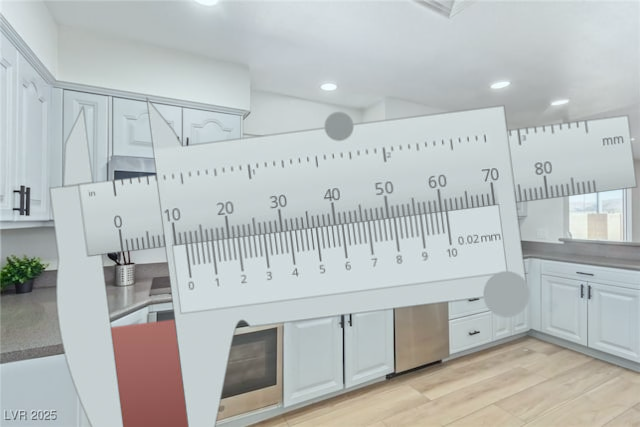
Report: 12.0mm
